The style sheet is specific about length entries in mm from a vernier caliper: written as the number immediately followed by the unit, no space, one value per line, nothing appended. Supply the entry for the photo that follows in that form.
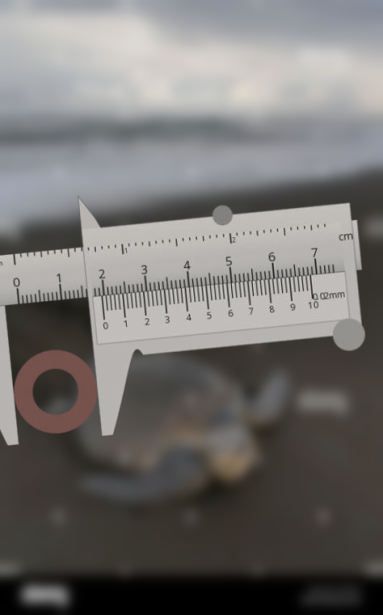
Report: 19.5mm
